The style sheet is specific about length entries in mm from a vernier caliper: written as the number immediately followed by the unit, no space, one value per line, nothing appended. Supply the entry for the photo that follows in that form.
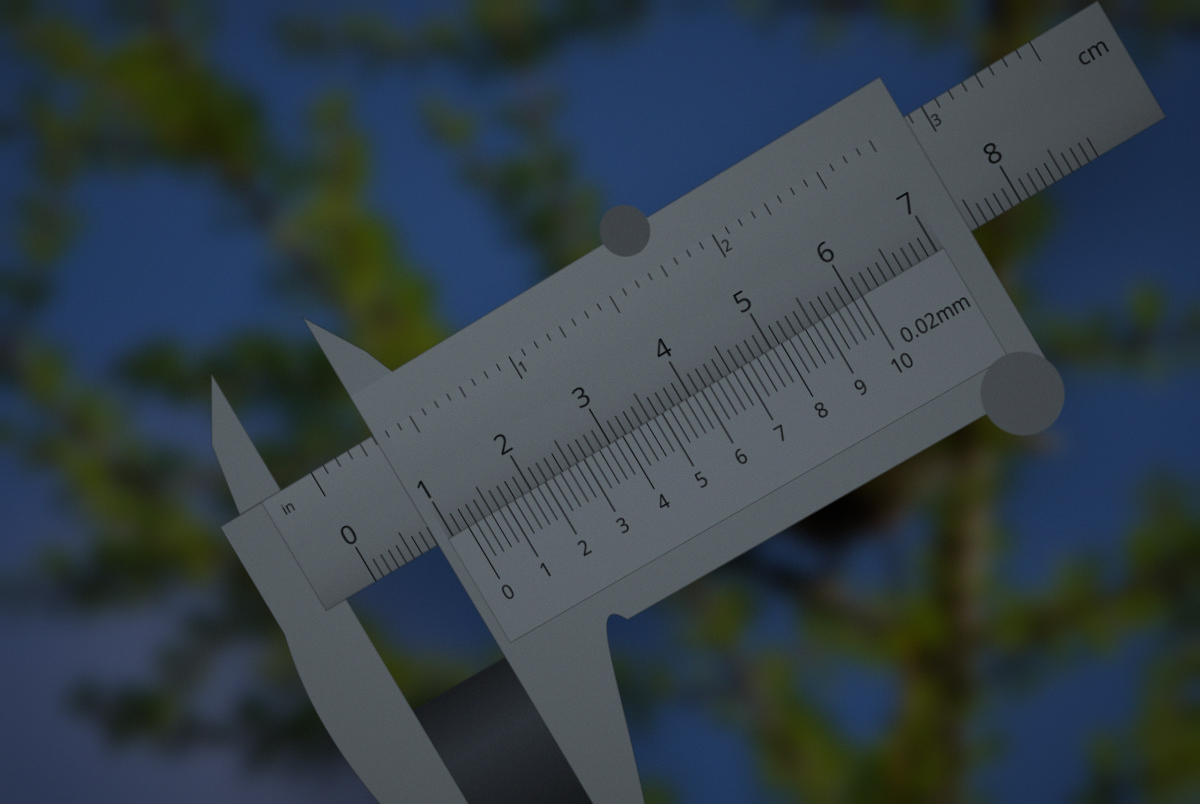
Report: 12.0mm
